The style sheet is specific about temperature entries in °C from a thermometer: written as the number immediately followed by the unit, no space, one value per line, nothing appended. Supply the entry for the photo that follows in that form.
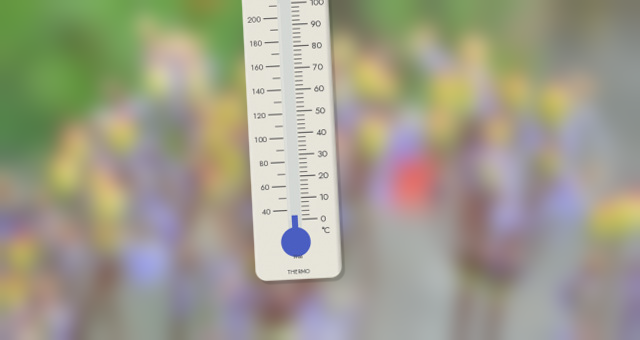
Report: 2°C
